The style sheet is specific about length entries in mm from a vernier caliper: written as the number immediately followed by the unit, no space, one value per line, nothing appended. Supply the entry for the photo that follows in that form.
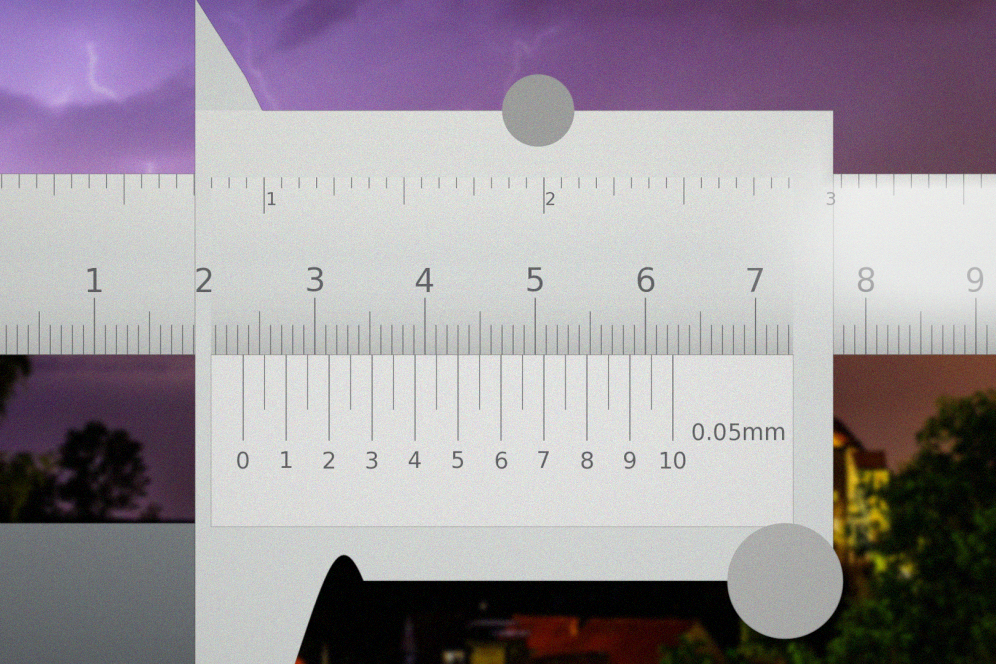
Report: 23.5mm
